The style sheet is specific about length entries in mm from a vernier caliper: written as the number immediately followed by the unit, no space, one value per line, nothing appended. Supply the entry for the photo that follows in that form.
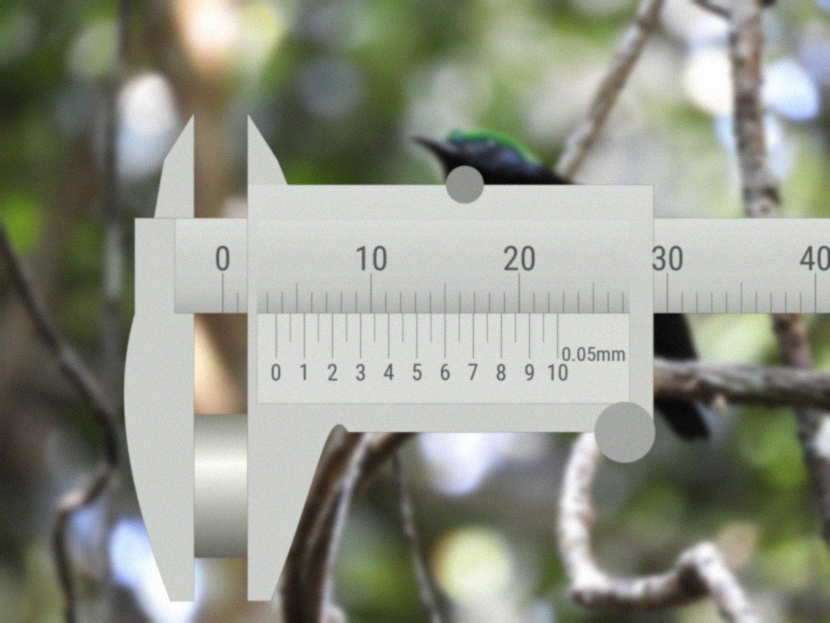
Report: 3.6mm
